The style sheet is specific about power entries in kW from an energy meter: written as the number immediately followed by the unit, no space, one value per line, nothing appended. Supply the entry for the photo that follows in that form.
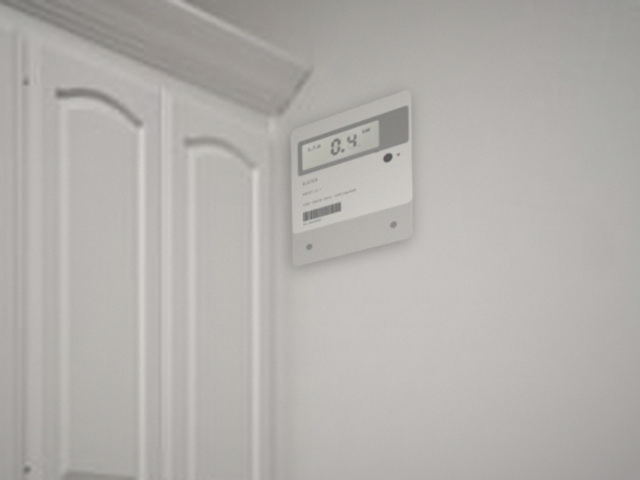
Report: 0.4kW
